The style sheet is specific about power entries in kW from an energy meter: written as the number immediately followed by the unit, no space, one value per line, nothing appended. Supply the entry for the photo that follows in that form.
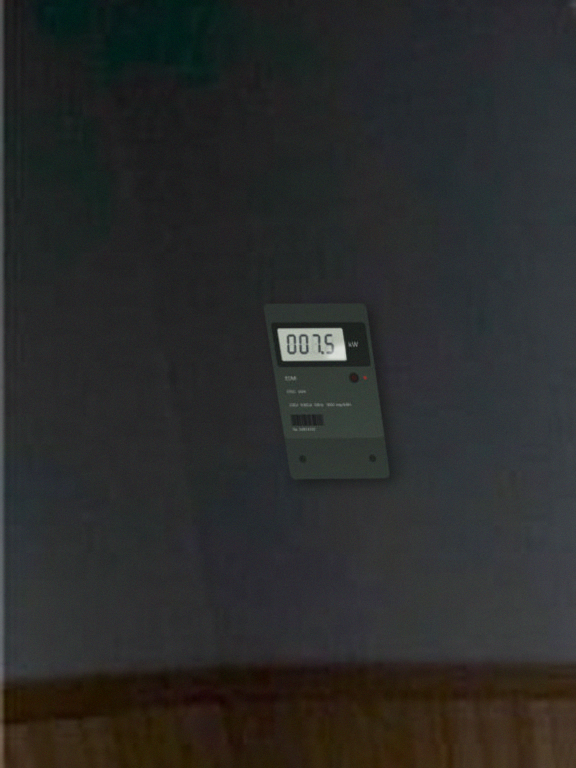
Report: 7.5kW
